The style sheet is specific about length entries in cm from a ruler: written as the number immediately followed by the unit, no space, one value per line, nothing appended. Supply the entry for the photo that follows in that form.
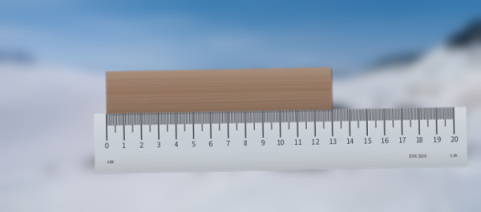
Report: 13cm
